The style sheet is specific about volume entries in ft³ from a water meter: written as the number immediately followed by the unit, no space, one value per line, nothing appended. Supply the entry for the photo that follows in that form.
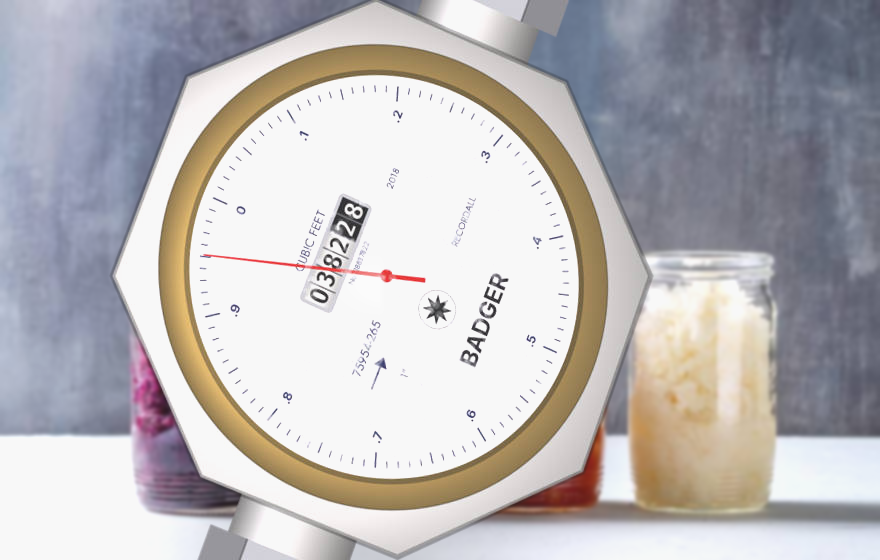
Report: 38227.95ft³
